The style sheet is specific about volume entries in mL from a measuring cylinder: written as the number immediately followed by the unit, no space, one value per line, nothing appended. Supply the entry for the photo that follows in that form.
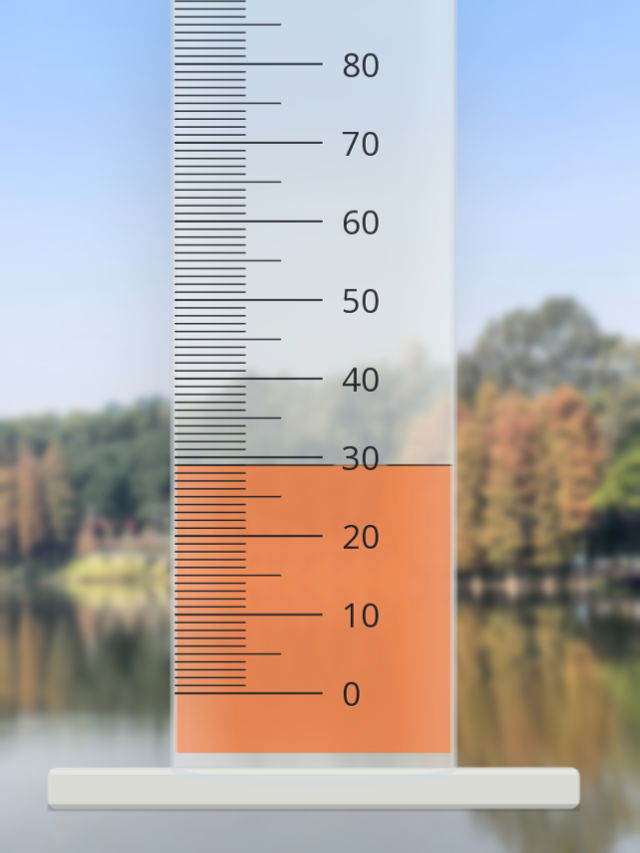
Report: 29mL
